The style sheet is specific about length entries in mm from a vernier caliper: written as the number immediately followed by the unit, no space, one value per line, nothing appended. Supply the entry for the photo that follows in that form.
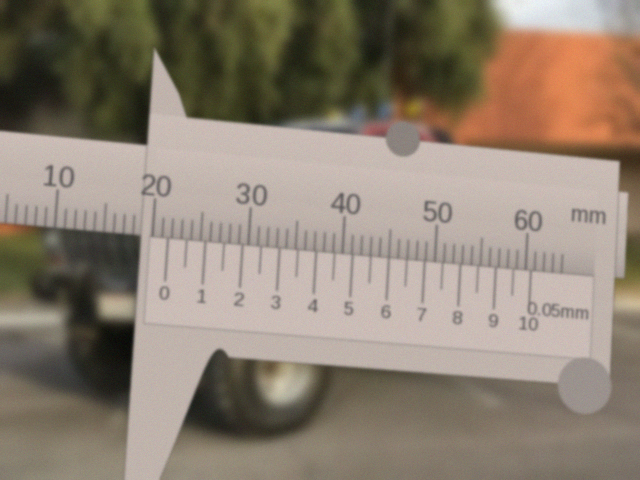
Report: 21.6mm
